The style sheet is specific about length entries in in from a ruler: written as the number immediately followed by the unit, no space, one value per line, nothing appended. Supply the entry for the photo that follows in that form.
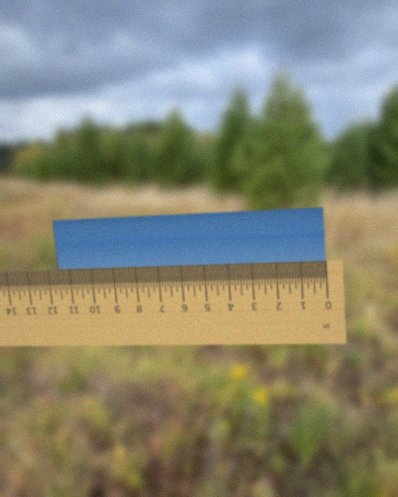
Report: 11.5in
